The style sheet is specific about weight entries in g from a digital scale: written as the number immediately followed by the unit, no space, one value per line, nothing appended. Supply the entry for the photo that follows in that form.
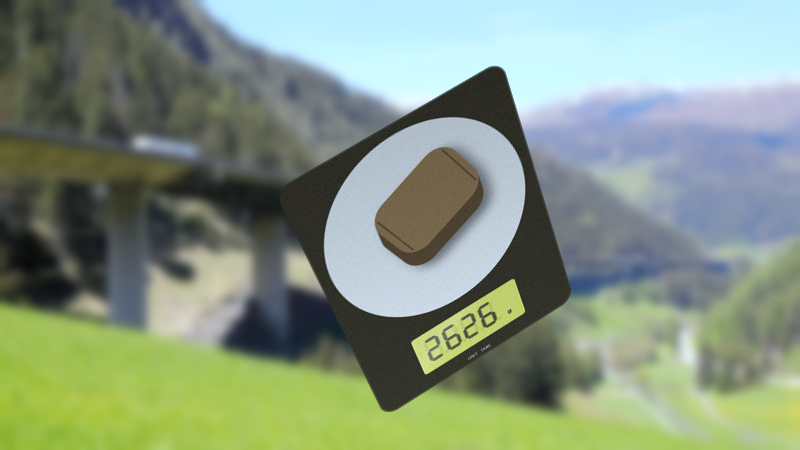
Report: 2626g
